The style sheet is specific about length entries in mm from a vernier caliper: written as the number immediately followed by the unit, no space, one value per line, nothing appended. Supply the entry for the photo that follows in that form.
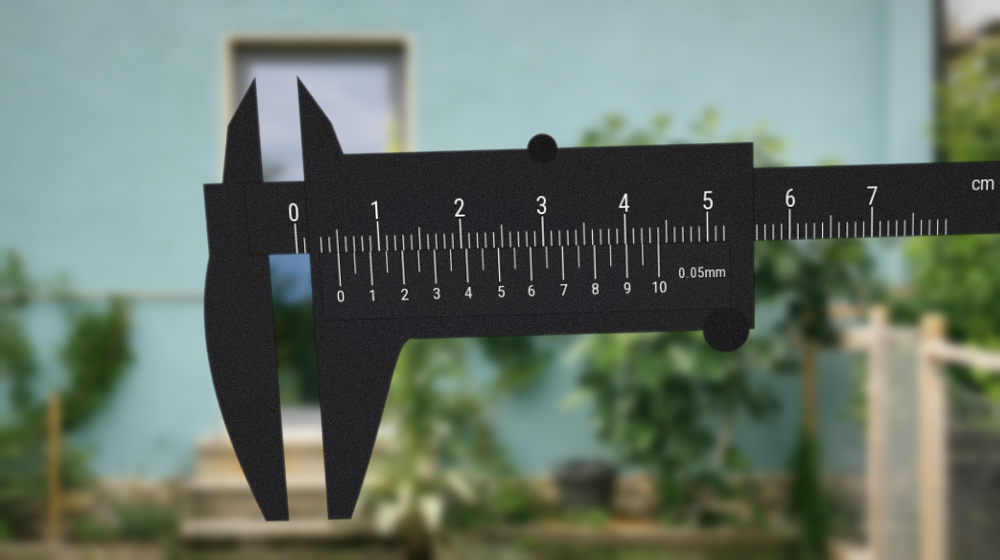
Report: 5.0mm
